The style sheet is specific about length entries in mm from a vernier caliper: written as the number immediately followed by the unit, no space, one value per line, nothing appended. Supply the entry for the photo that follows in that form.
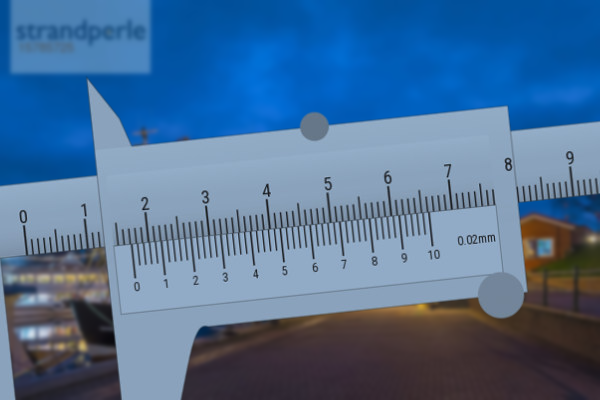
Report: 17.2mm
